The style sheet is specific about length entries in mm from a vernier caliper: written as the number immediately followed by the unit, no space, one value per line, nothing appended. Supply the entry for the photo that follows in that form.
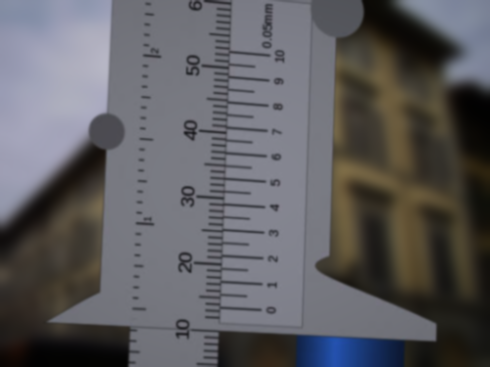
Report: 13.5mm
